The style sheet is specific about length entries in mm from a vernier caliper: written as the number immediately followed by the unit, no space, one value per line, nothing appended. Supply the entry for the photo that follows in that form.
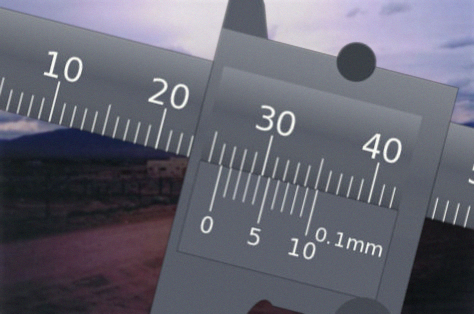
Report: 26.2mm
